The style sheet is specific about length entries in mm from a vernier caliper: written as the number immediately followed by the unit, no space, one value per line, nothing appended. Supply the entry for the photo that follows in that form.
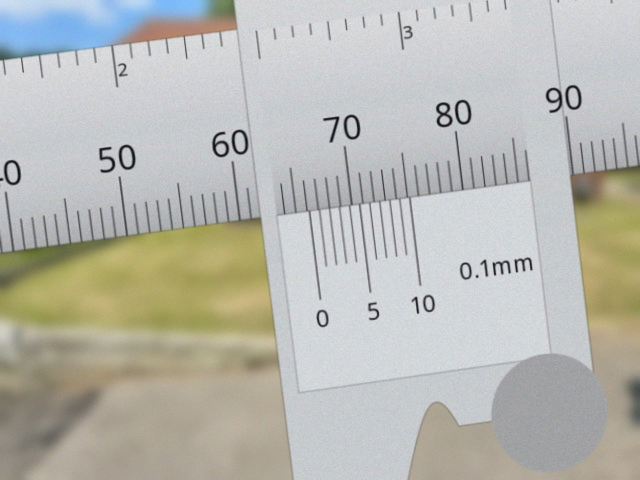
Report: 66.2mm
